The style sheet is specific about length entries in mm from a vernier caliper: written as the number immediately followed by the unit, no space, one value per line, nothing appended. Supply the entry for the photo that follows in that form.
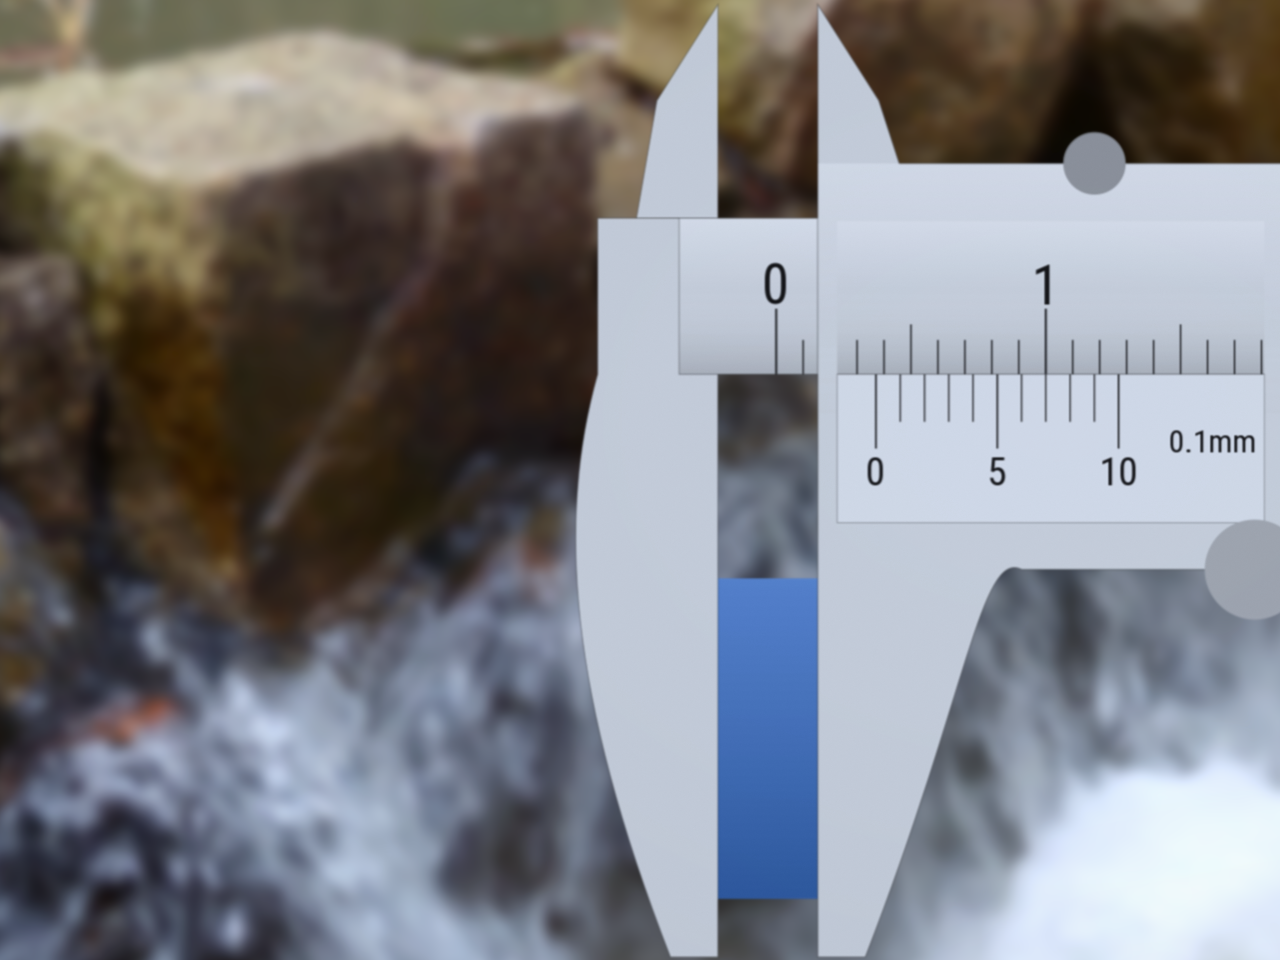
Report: 3.7mm
